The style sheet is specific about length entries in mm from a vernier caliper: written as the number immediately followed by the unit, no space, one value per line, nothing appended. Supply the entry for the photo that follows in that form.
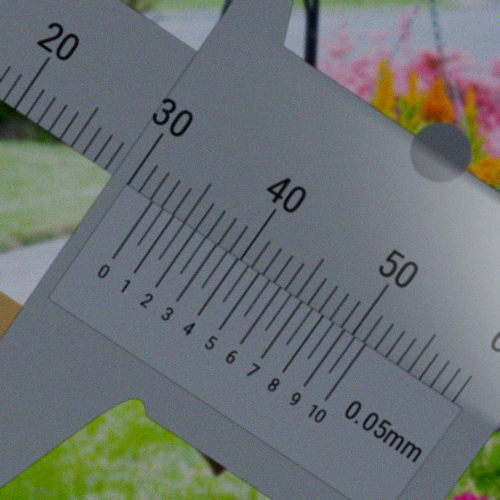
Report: 32.2mm
